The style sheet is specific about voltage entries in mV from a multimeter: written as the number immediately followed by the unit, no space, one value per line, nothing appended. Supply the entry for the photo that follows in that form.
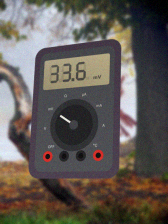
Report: 33.6mV
